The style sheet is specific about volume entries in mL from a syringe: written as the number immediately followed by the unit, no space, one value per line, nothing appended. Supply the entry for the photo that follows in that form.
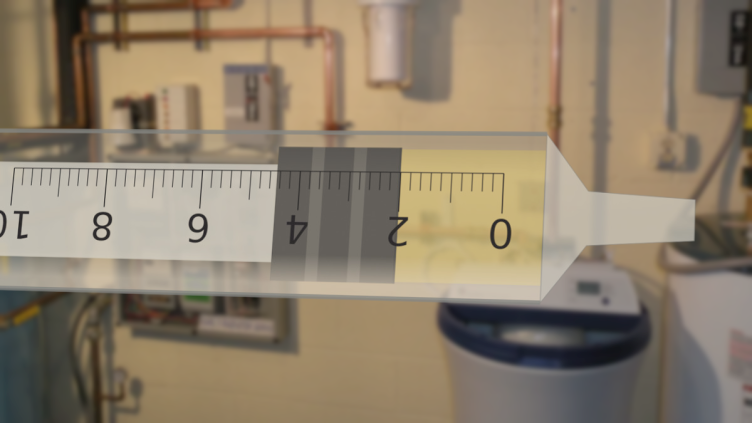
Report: 2mL
